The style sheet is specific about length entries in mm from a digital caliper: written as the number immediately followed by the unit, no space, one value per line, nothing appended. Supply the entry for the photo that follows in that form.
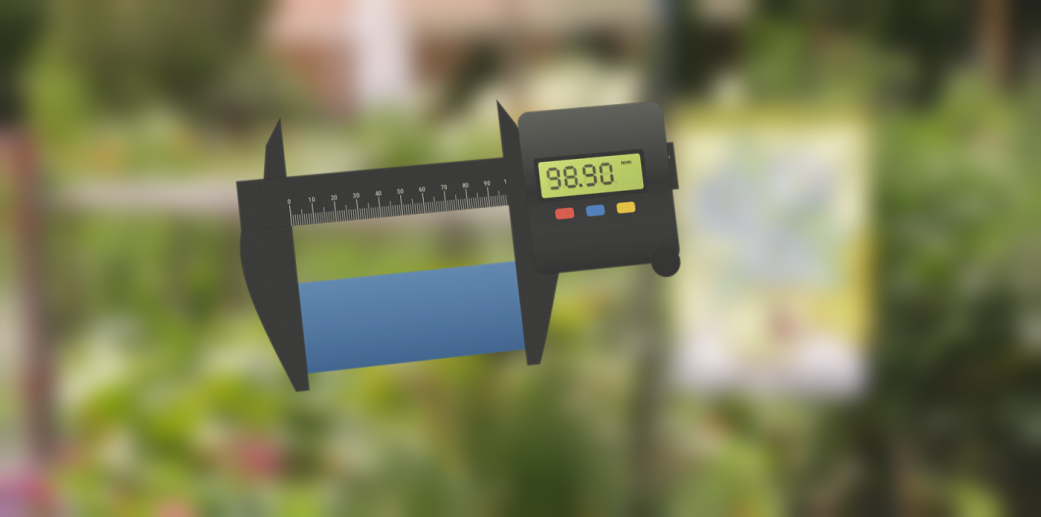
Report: 98.90mm
